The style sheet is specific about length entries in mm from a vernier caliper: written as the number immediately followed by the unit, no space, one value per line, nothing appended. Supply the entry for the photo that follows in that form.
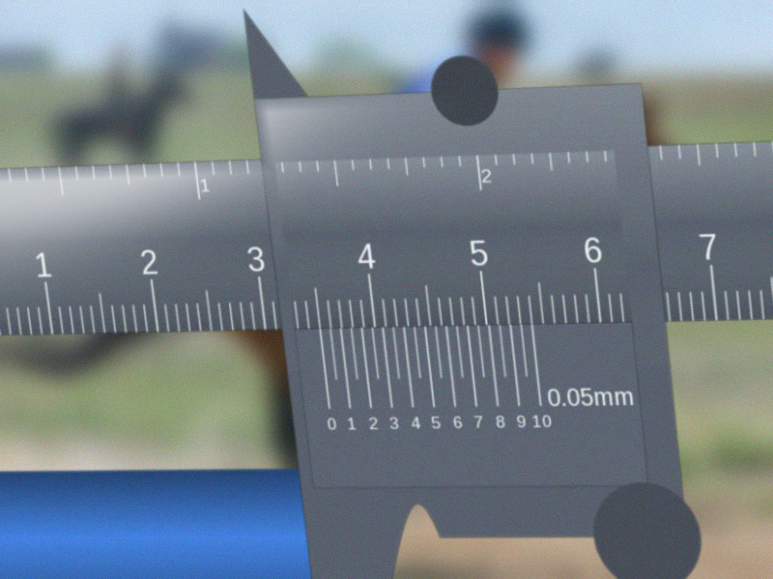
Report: 35.0mm
